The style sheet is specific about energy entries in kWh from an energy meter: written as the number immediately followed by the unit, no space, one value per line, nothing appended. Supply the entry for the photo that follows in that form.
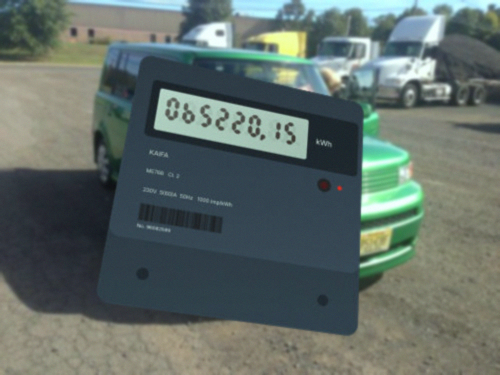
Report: 65220.15kWh
